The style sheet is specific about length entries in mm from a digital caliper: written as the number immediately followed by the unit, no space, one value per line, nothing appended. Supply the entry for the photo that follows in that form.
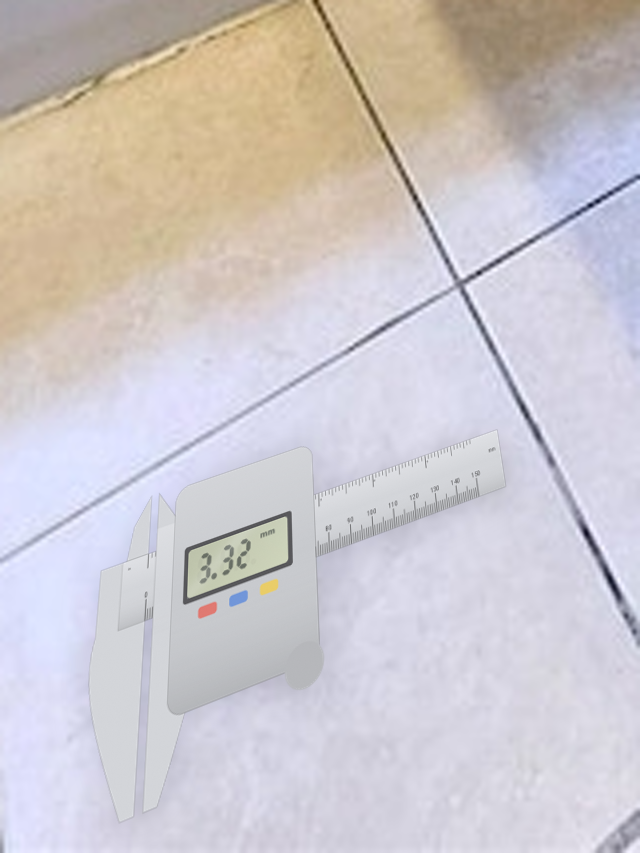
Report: 3.32mm
